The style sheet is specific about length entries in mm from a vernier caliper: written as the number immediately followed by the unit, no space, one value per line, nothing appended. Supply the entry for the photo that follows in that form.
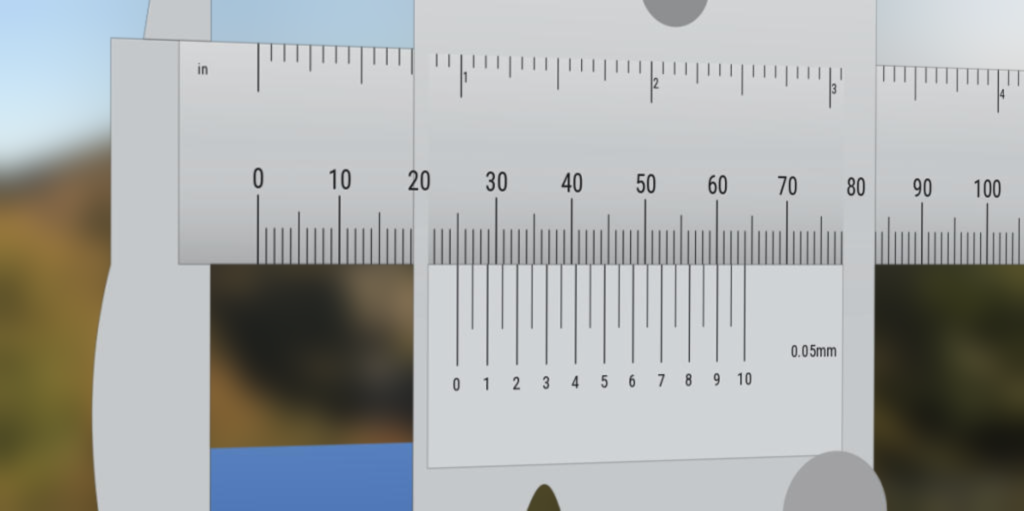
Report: 25.0mm
